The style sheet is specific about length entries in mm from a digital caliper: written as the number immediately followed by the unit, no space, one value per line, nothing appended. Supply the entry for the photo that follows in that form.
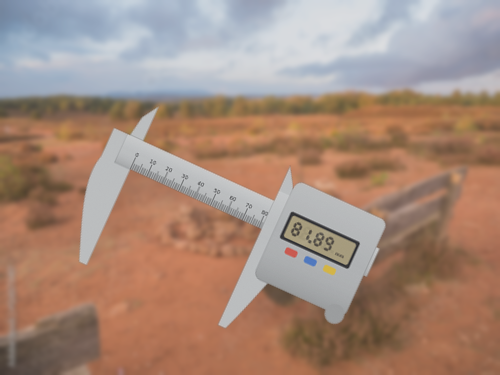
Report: 81.89mm
